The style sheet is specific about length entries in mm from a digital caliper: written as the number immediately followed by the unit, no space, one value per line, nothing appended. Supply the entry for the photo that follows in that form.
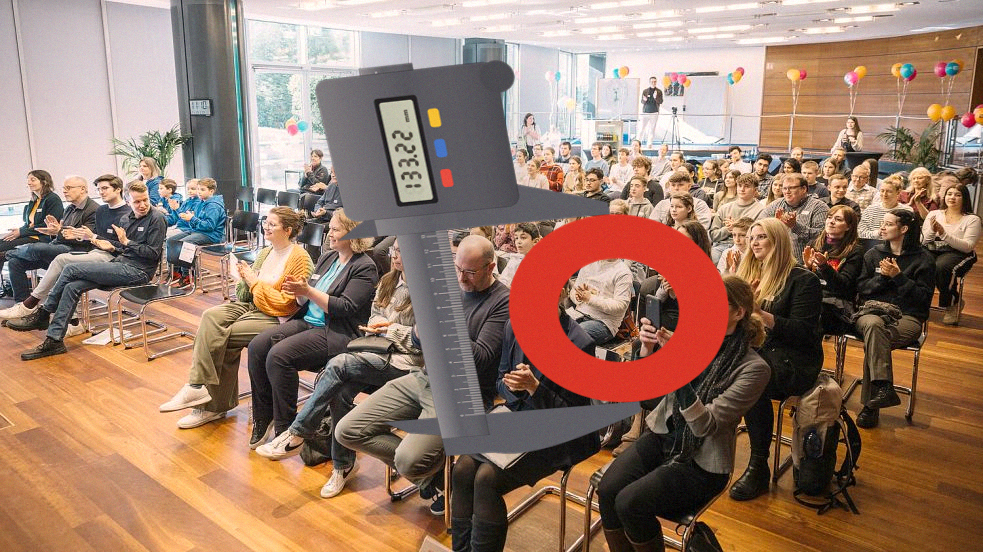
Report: 133.22mm
